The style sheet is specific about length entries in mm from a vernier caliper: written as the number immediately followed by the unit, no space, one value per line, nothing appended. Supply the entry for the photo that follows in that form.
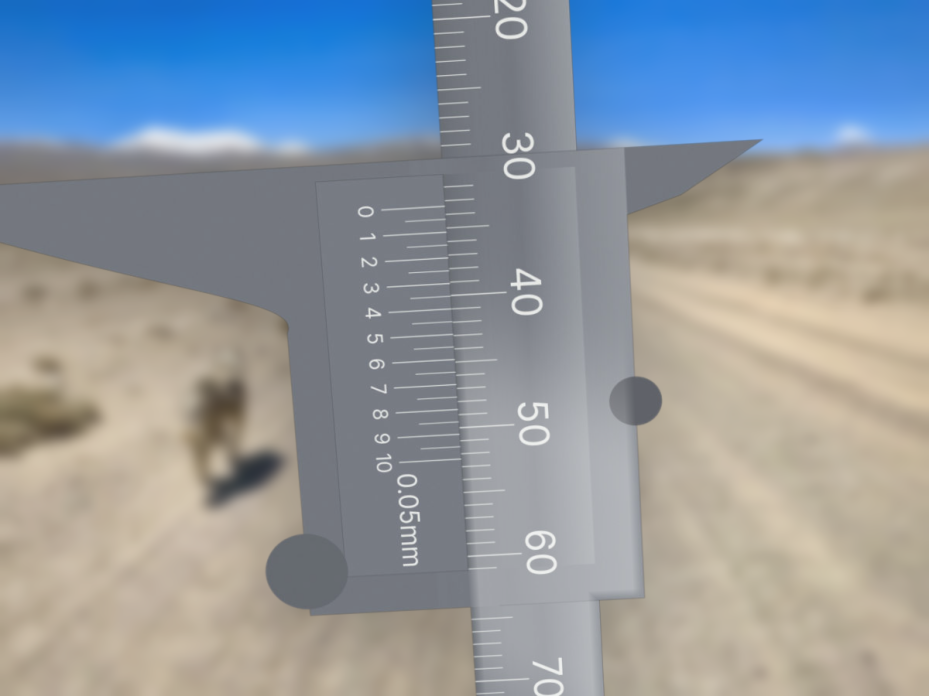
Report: 33.4mm
